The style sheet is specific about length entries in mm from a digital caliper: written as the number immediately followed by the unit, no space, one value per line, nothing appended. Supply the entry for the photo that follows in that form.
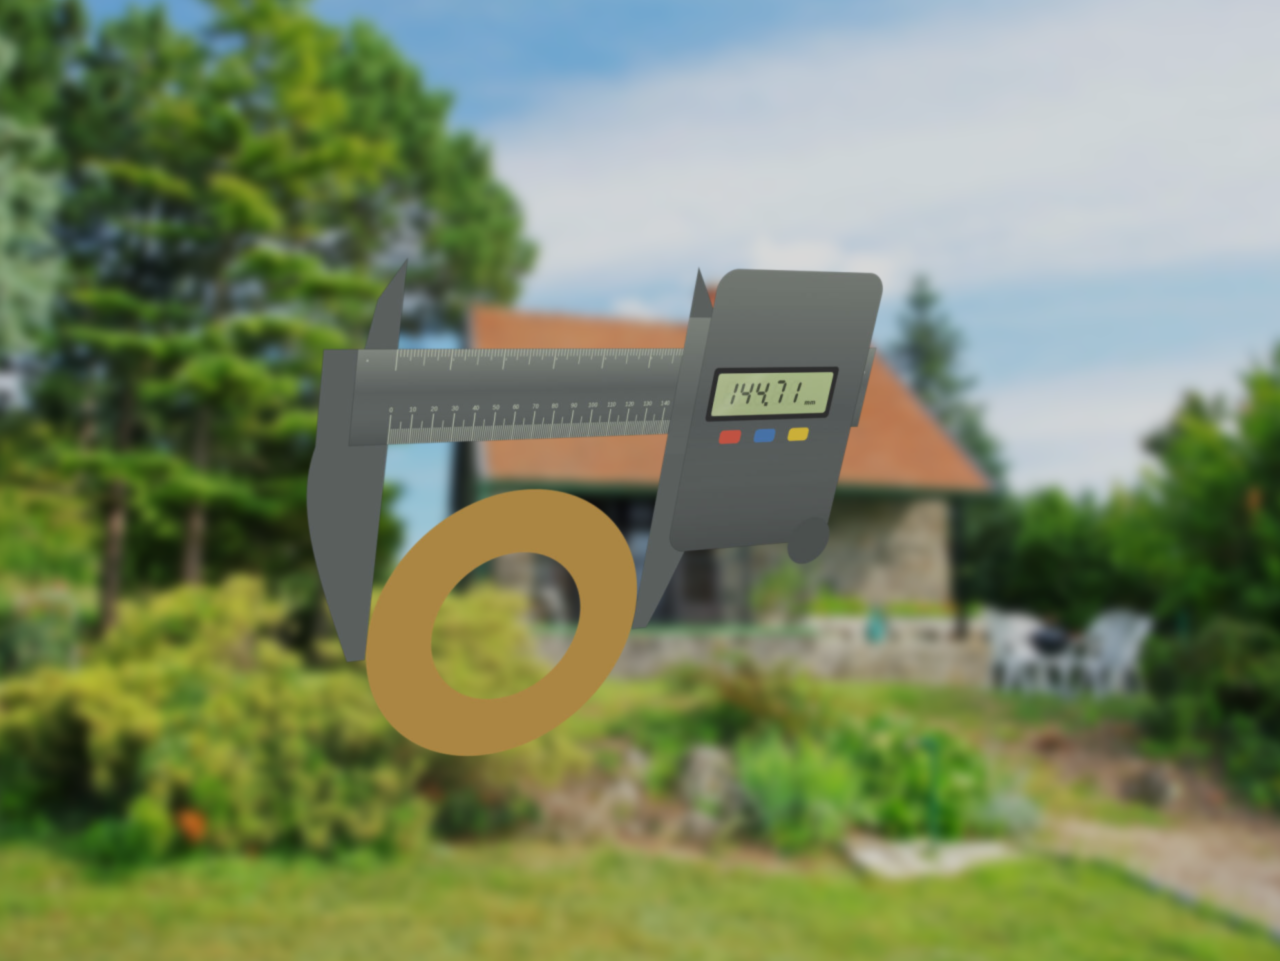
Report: 144.71mm
